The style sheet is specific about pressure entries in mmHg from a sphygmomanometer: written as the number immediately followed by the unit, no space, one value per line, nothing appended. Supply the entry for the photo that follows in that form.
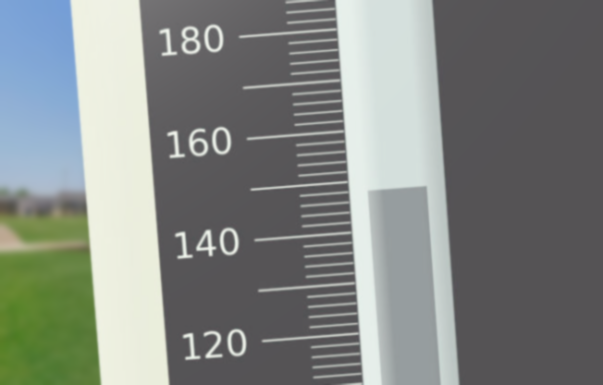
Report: 148mmHg
